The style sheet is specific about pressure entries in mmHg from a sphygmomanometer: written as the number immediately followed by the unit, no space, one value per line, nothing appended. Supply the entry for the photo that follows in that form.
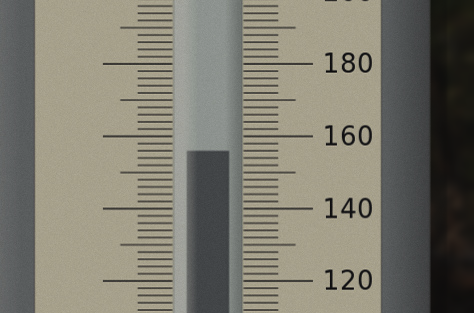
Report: 156mmHg
